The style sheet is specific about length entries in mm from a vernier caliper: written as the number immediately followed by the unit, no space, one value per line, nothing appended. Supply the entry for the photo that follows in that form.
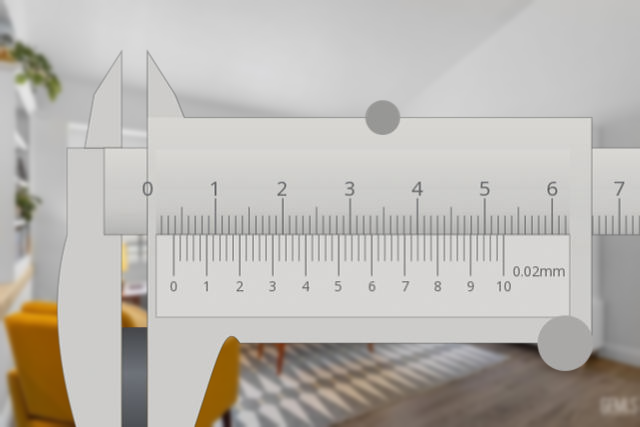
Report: 3.8mm
